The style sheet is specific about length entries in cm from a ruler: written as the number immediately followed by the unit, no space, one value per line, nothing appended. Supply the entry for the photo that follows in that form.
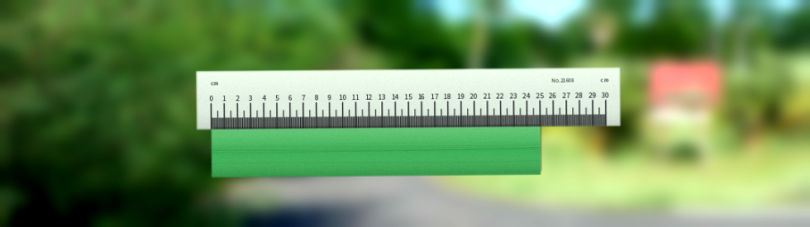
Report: 25cm
